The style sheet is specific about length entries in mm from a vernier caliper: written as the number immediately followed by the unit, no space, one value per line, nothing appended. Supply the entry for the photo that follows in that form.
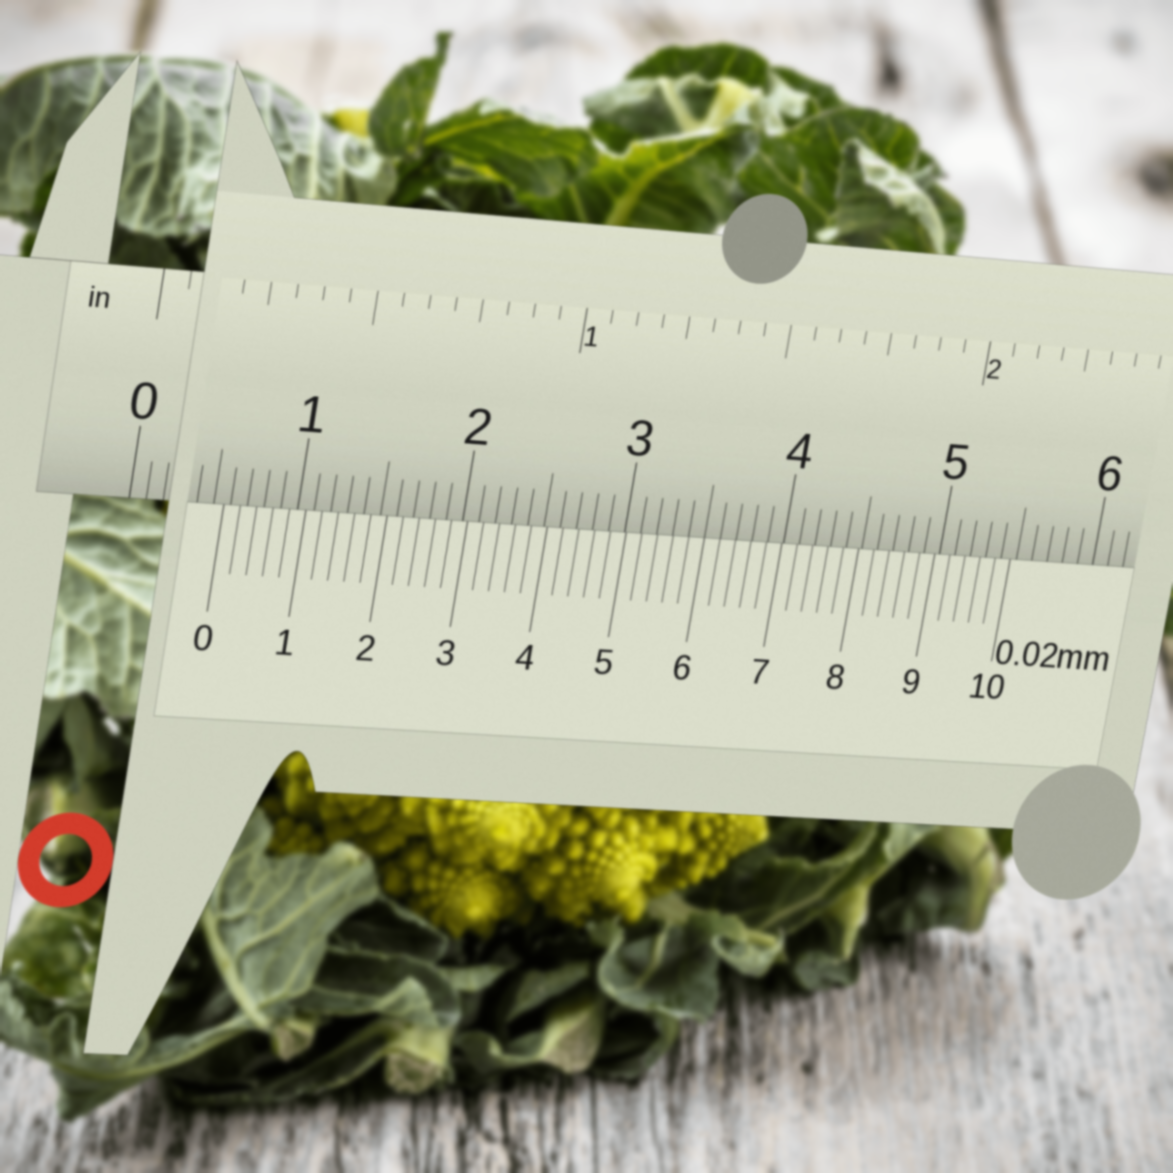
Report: 5.6mm
